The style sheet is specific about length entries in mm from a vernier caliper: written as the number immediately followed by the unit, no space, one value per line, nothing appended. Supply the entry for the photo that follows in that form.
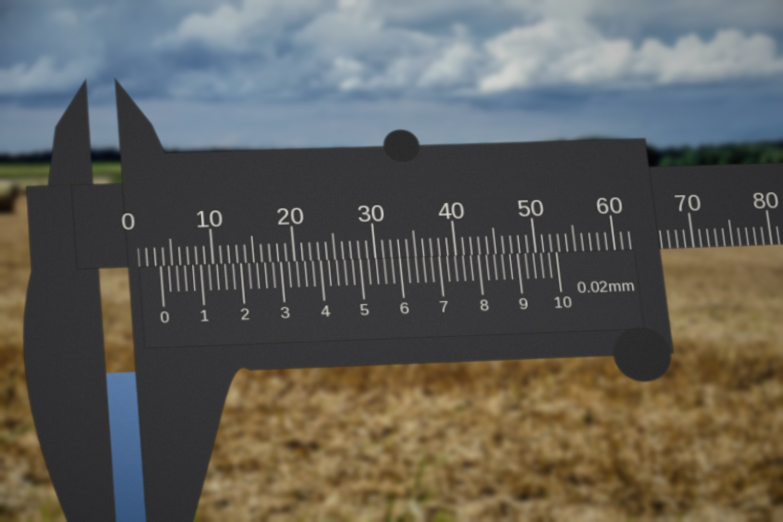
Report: 3.6mm
